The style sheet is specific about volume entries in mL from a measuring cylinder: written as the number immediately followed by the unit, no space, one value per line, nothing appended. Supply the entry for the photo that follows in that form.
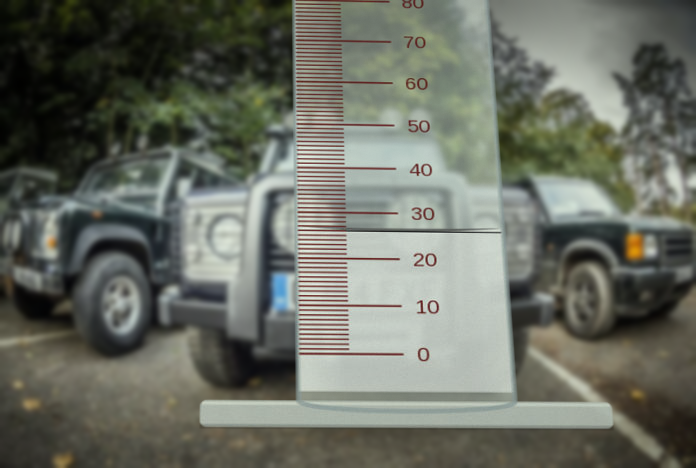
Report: 26mL
